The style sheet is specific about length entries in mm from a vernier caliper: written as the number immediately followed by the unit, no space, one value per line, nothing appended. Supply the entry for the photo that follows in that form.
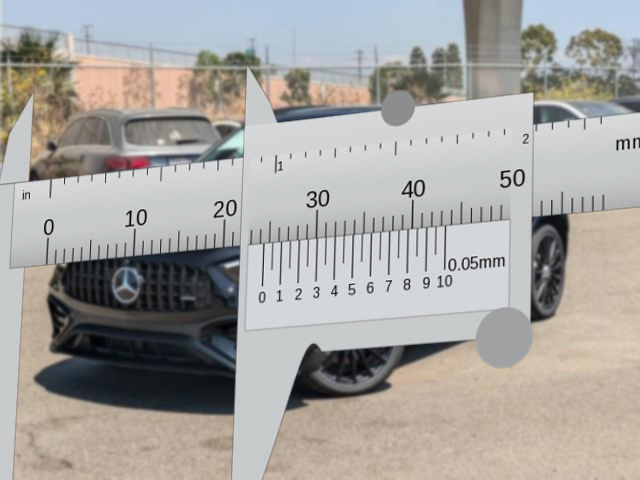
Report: 24.4mm
